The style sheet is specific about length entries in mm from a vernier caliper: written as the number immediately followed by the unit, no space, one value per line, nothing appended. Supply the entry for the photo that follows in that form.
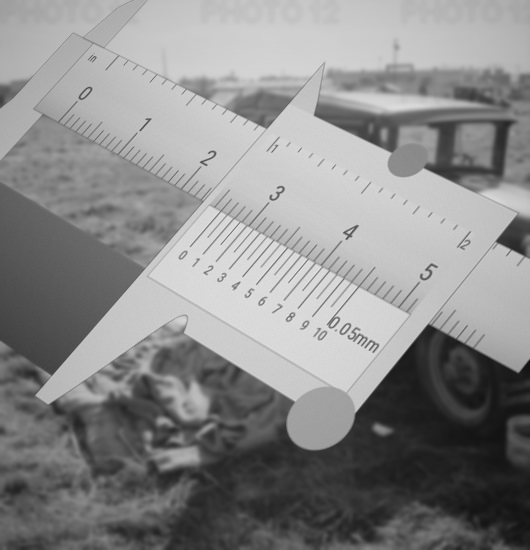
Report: 26.0mm
